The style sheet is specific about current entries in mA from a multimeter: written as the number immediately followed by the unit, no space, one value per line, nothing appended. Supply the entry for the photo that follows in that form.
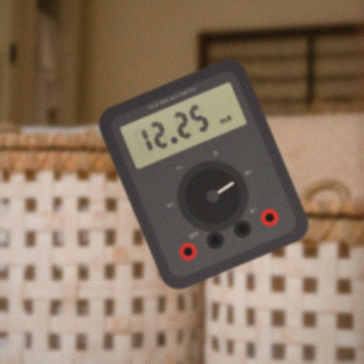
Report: 12.25mA
